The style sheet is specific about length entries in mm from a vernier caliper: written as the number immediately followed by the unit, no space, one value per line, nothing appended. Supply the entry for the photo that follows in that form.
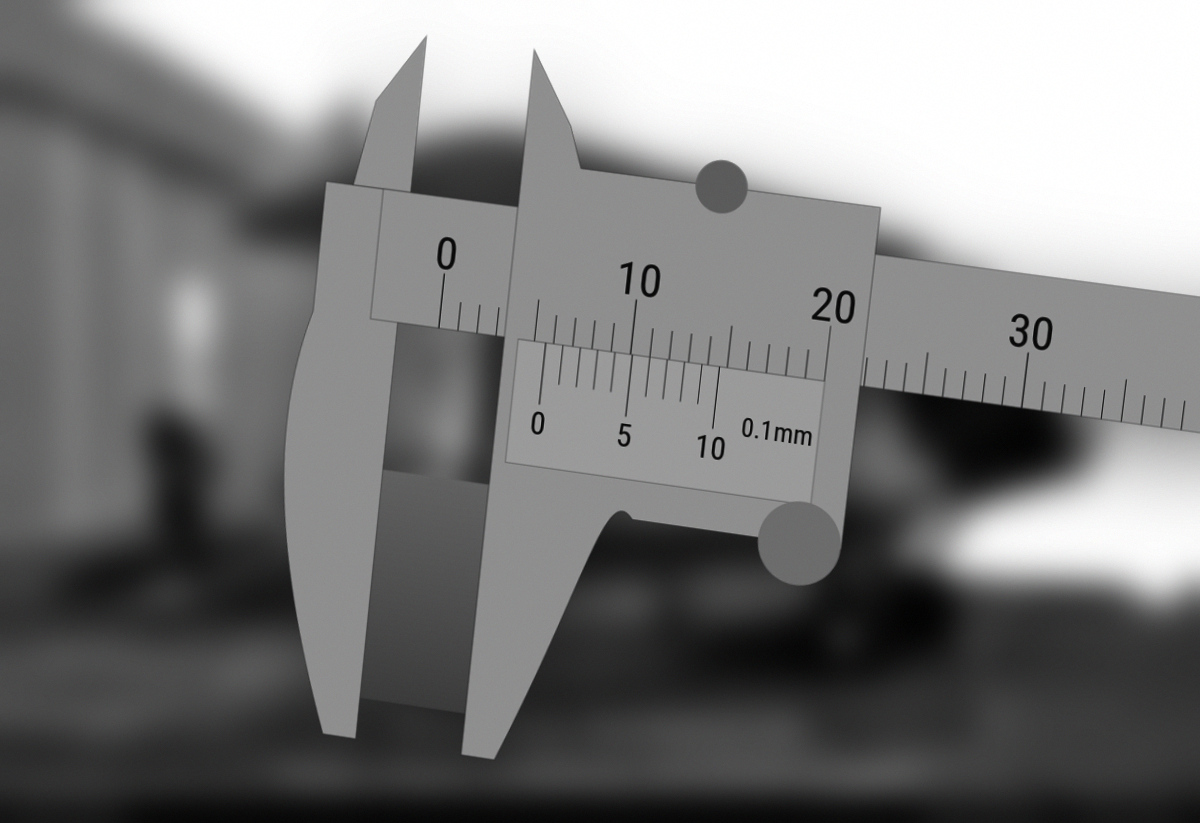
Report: 5.6mm
